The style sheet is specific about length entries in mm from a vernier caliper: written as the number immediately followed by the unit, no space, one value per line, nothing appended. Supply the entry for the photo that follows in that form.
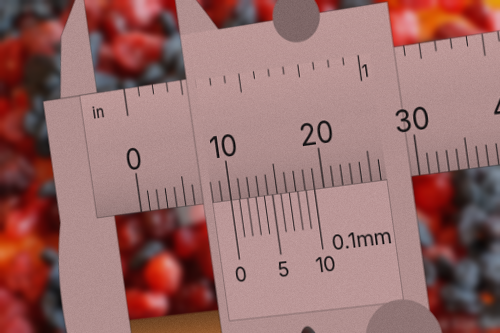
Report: 10.0mm
